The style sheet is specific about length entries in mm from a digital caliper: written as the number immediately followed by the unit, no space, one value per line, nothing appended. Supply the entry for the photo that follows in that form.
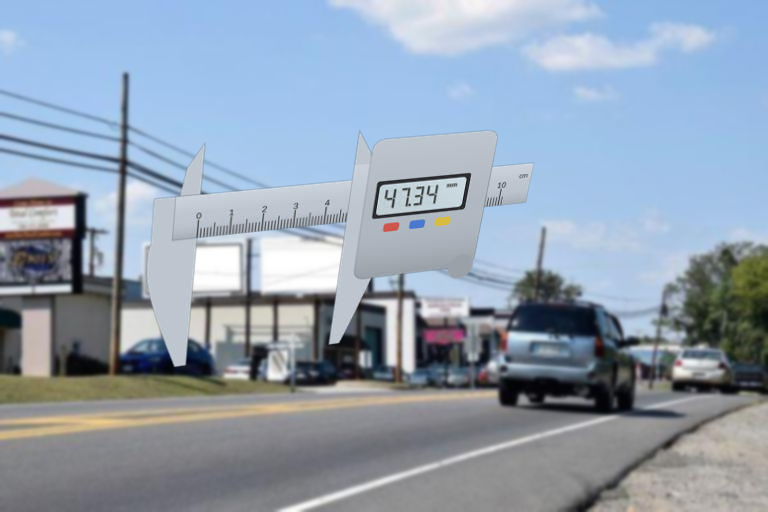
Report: 47.34mm
